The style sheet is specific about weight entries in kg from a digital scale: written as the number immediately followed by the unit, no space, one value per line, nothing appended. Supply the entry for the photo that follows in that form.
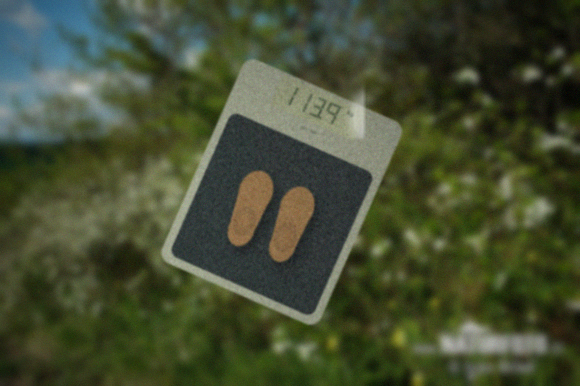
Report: 113.9kg
